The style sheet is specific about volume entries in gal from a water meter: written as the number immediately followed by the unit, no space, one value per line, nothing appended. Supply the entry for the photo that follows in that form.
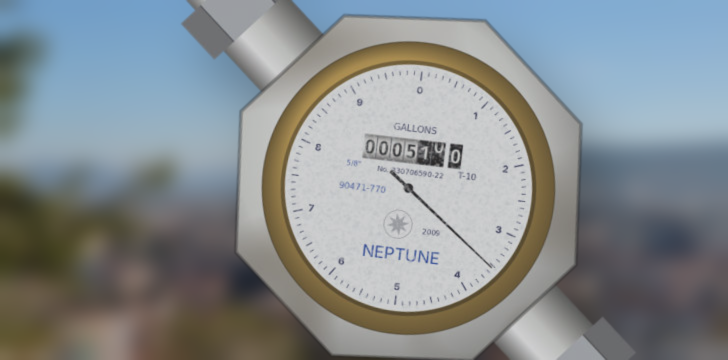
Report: 5103.5gal
